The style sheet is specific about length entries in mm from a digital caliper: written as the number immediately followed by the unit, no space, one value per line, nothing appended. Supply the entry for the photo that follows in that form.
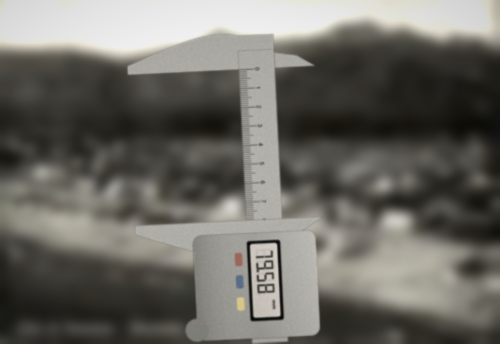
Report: 79.58mm
